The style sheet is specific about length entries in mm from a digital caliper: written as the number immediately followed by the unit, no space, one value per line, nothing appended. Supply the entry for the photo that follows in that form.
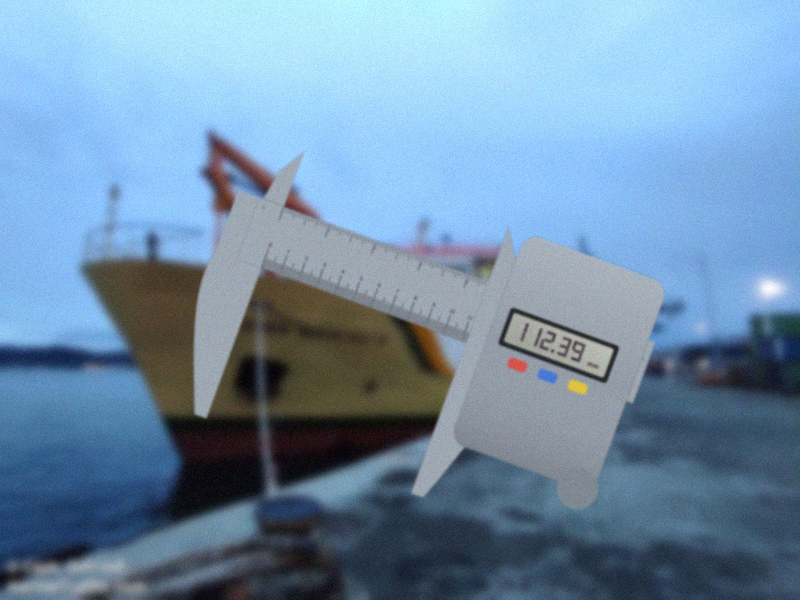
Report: 112.39mm
